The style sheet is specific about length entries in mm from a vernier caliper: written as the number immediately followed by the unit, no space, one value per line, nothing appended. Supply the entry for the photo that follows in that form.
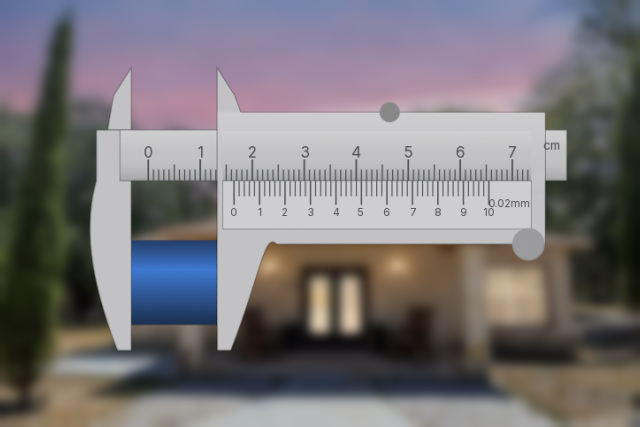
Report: 16.5mm
